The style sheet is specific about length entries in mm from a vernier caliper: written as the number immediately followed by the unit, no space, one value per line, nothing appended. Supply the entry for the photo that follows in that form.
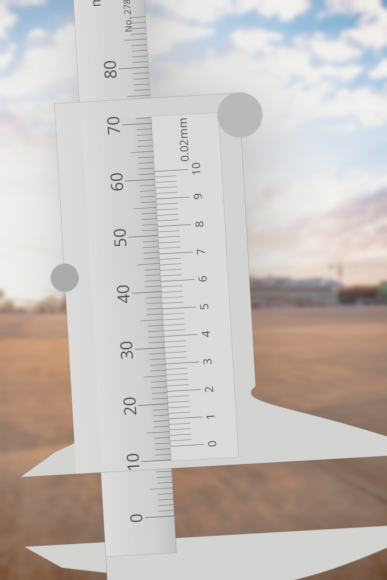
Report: 12.4mm
